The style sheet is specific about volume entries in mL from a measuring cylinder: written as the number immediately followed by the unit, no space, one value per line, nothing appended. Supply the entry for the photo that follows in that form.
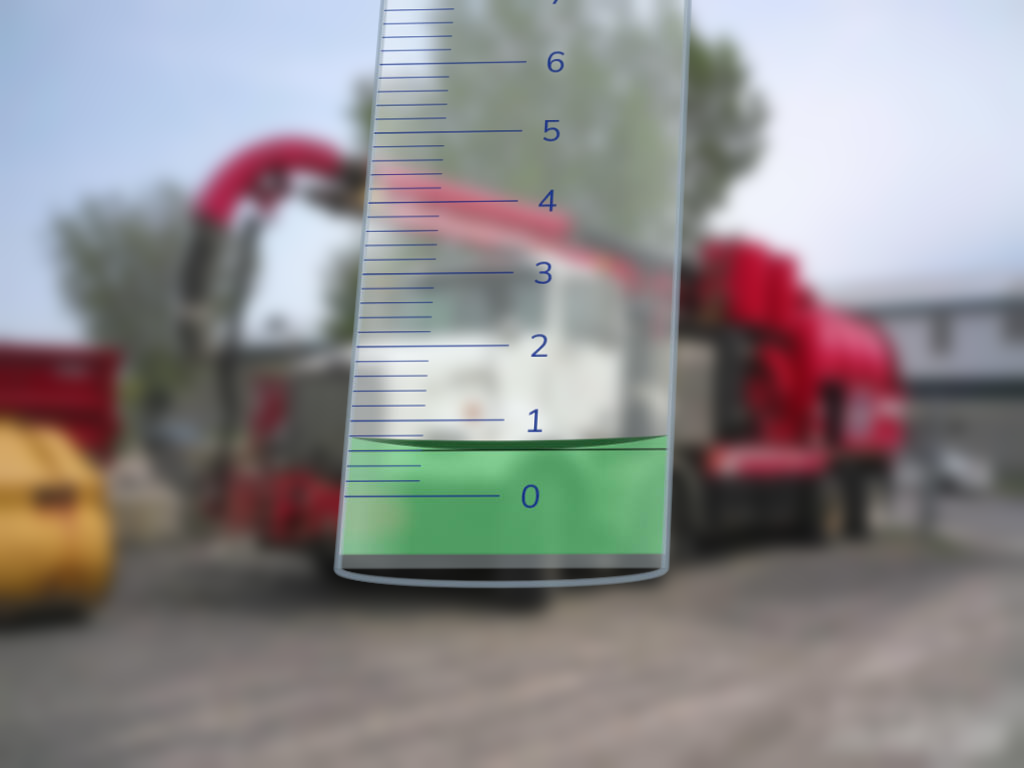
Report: 0.6mL
